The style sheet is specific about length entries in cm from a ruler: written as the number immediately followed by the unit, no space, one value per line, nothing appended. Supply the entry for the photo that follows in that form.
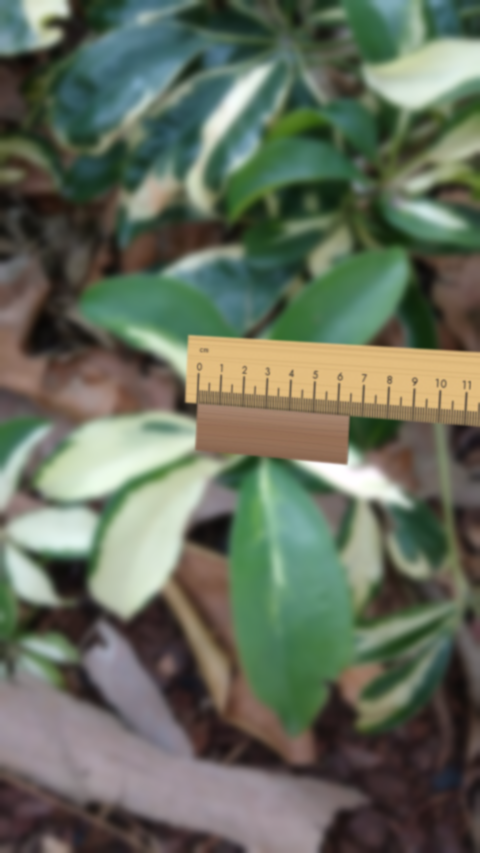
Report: 6.5cm
